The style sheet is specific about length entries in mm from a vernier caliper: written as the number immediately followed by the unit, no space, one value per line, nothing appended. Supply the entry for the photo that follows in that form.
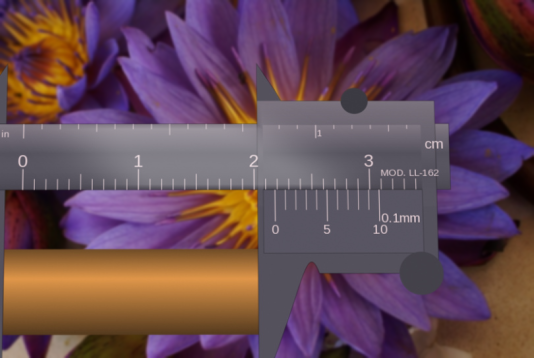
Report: 21.8mm
